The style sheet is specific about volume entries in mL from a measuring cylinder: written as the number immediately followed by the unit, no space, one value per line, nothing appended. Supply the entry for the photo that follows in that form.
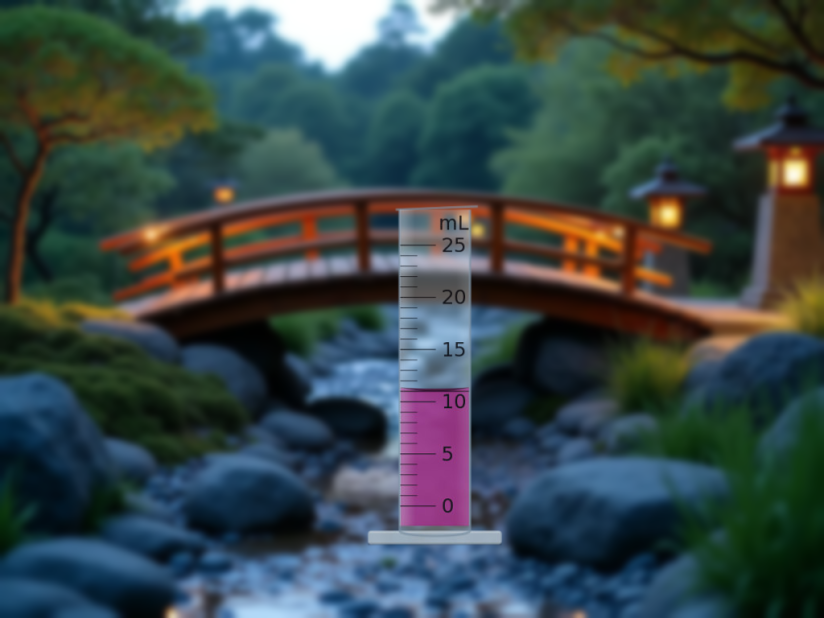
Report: 11mL
